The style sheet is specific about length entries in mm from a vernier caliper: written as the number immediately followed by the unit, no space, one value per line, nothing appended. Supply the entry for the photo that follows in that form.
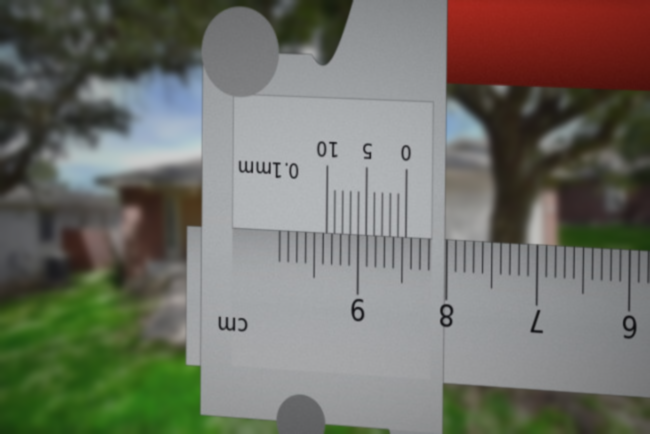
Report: 84.6mm
